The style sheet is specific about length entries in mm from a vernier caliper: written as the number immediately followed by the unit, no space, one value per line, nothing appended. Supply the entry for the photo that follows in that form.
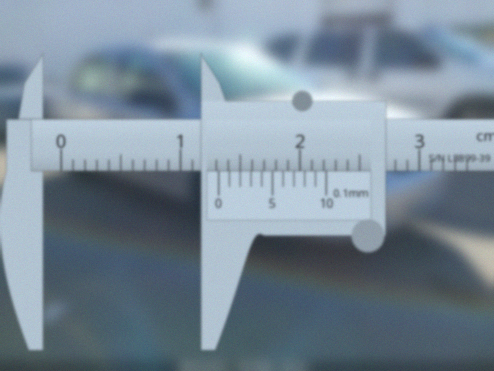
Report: 13.2mm
